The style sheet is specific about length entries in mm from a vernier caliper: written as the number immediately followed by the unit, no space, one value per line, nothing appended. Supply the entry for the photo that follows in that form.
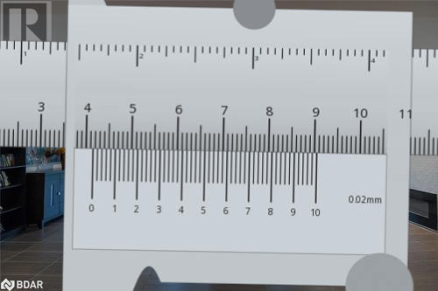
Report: 41.5mm
